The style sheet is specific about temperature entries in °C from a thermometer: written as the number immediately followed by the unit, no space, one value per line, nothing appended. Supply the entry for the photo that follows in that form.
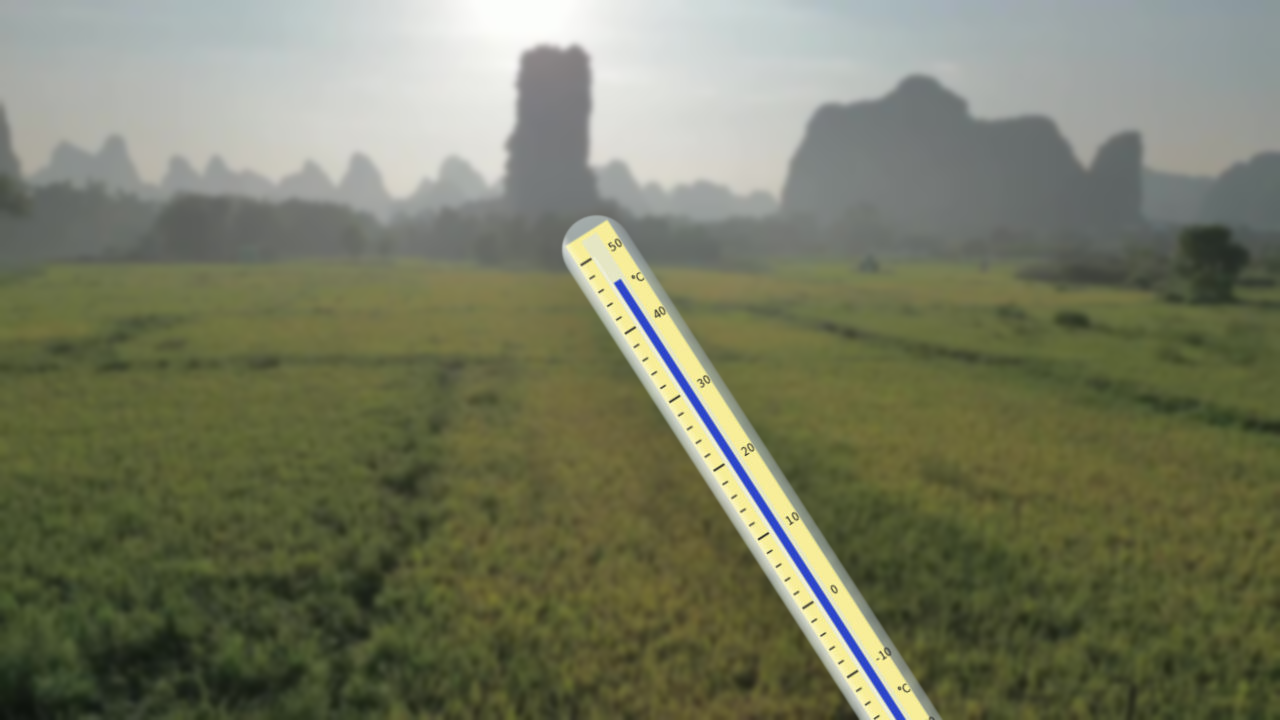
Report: 46°C
